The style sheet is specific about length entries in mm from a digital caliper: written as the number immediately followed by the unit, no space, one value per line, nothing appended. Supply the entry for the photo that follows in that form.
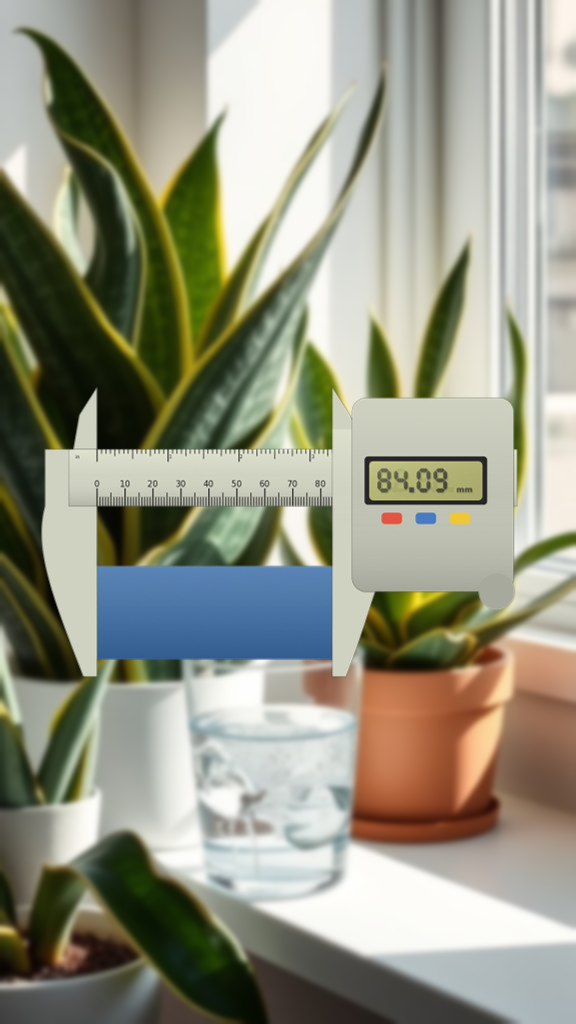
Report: 84.09mm
